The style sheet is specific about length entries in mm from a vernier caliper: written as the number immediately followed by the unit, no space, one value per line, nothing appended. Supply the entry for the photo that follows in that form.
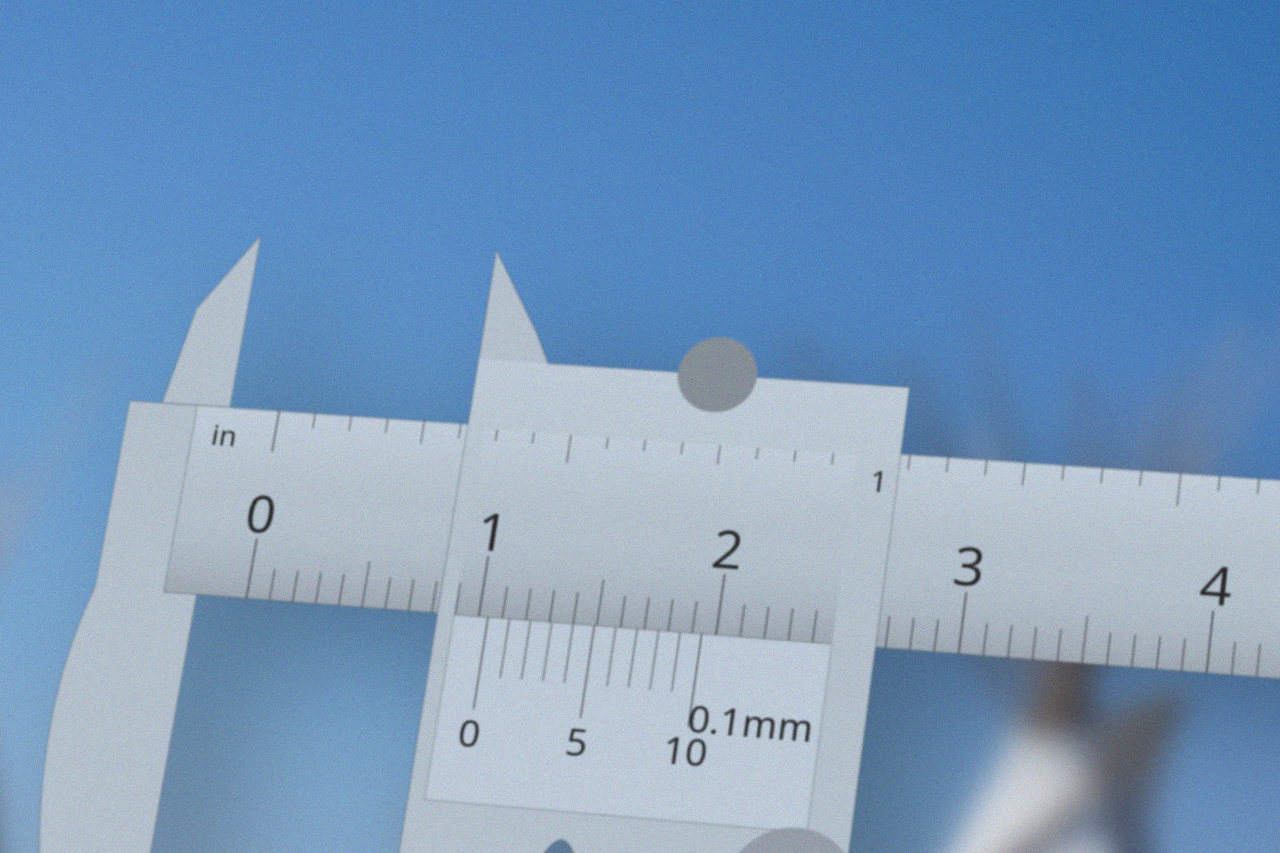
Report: 10.4mm
